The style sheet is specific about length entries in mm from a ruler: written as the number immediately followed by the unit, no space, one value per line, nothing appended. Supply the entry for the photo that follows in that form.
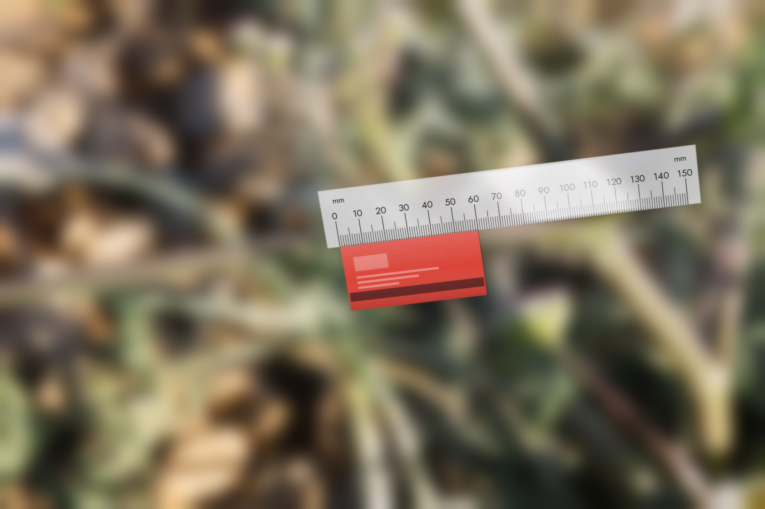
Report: 60mm
